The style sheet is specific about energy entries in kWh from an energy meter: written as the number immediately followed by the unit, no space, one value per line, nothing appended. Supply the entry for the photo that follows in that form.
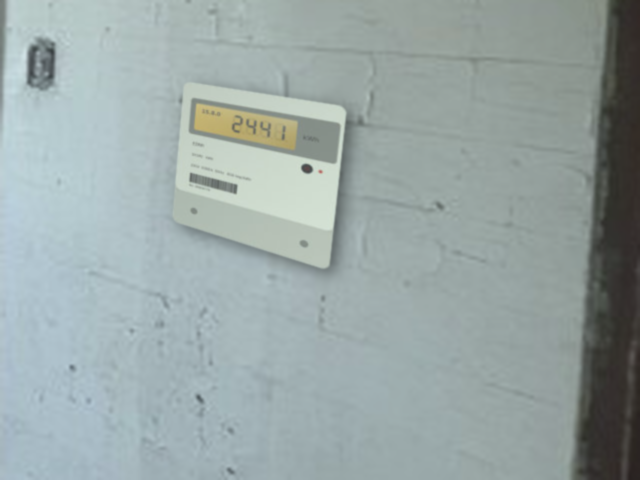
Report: 2441kWh
